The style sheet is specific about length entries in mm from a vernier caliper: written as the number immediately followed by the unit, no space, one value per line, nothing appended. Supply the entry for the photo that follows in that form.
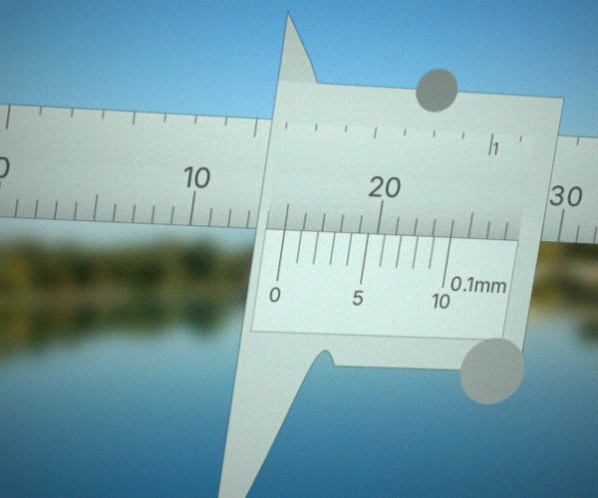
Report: 15.0mm
